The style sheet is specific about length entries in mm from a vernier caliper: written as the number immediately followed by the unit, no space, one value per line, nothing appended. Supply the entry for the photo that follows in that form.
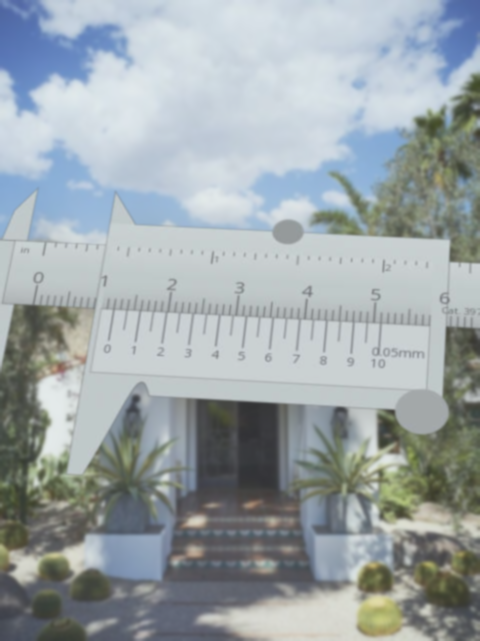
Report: 12.0mm
